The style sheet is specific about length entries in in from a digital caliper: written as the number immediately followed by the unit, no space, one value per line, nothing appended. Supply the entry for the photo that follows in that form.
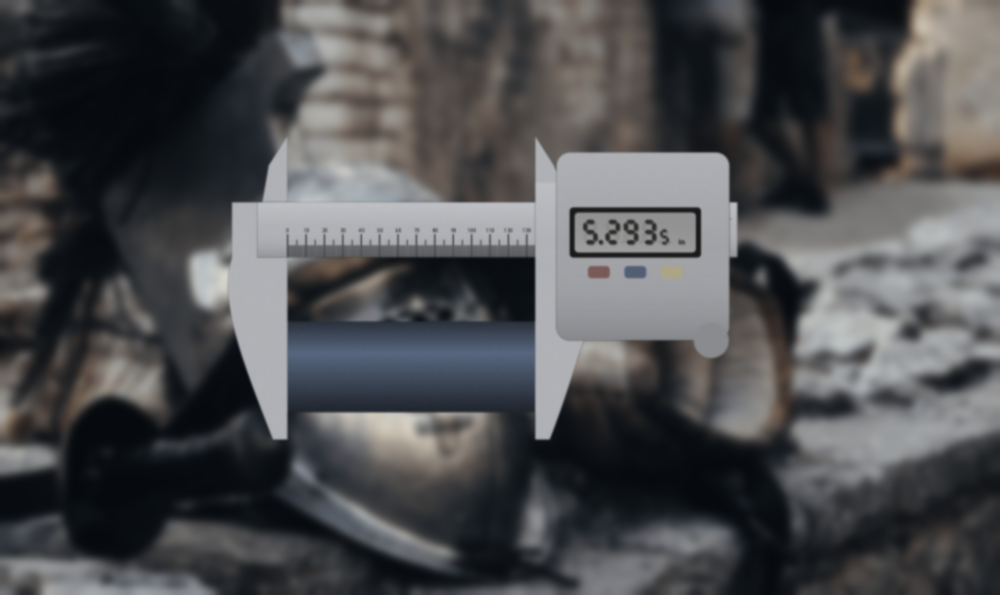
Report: 5.2935in
